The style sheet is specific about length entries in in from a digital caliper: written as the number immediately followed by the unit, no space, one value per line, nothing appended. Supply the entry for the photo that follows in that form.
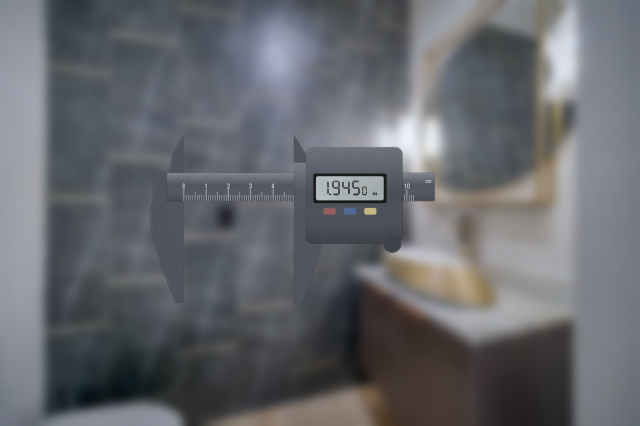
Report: 1.9450in
